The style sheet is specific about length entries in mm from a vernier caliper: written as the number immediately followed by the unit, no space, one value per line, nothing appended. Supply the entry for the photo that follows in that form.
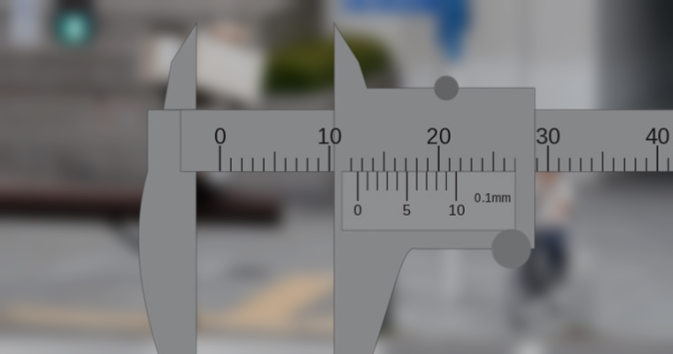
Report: 12.6mm
